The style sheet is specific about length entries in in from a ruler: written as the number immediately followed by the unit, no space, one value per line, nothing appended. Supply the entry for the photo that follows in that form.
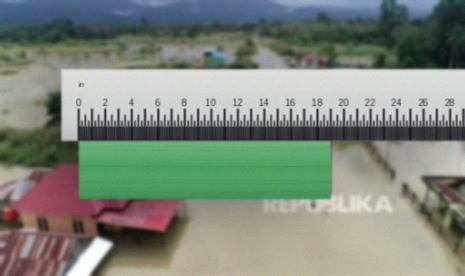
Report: 19in
